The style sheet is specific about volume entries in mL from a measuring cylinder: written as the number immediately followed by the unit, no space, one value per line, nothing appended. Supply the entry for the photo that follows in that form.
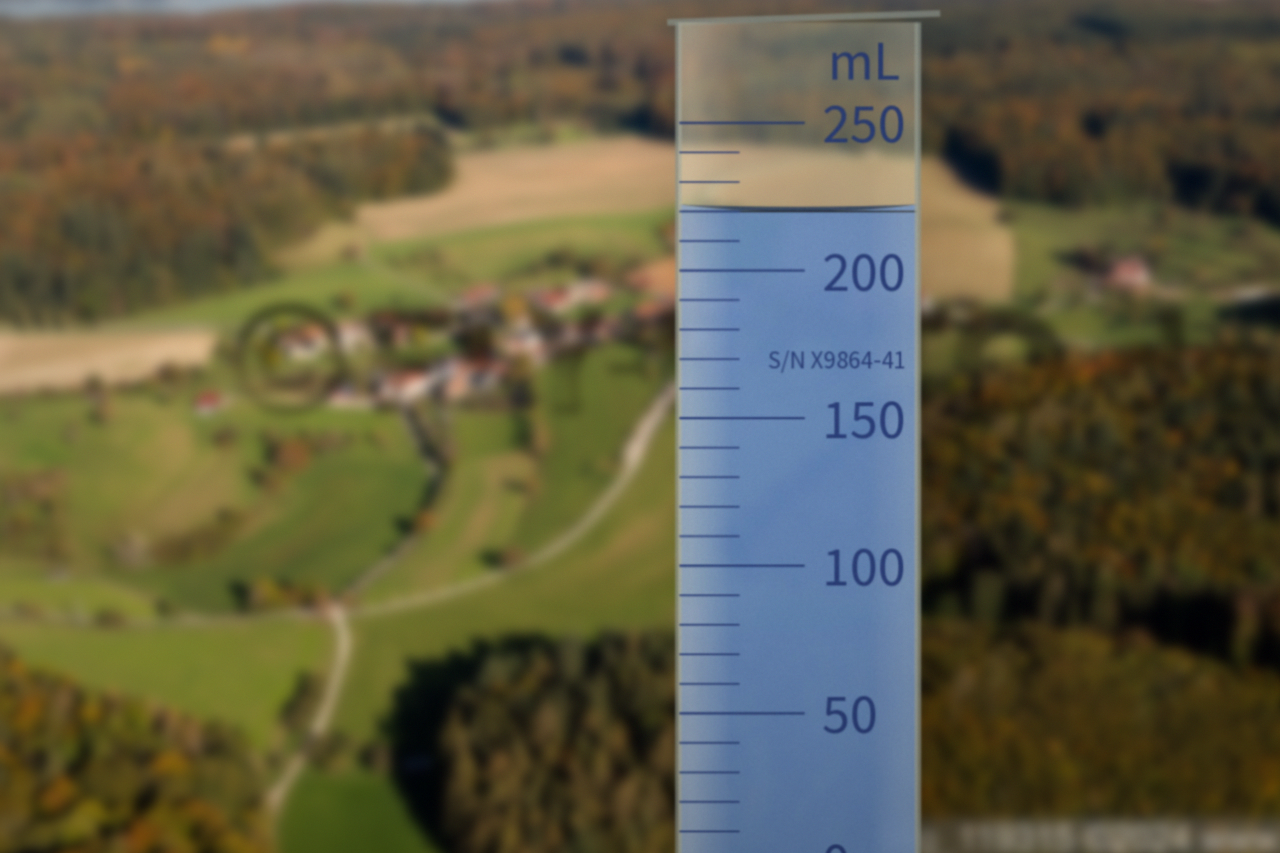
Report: 220mL
